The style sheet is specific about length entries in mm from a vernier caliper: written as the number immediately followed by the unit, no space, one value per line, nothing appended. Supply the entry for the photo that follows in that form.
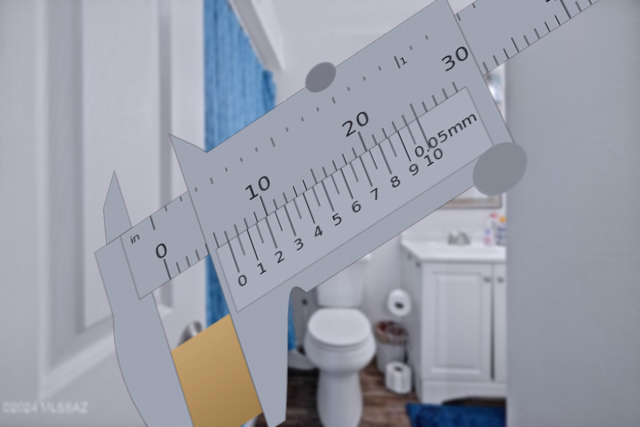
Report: 6.0mm
